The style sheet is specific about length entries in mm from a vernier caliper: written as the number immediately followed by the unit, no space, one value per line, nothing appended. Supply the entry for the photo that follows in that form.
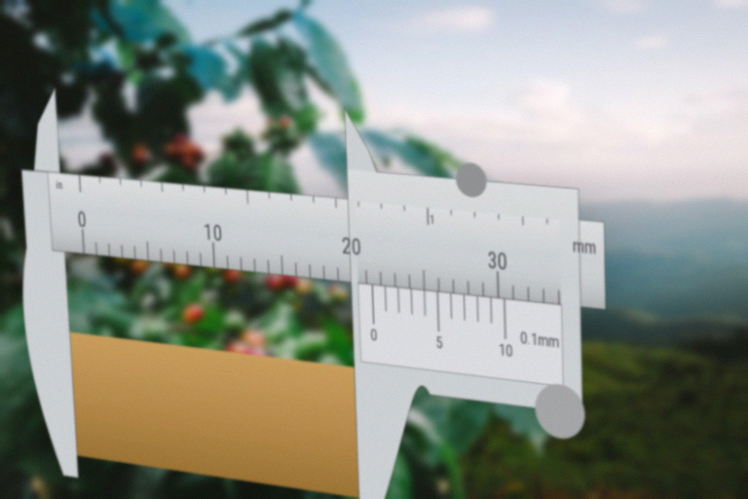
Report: 21.4mm
